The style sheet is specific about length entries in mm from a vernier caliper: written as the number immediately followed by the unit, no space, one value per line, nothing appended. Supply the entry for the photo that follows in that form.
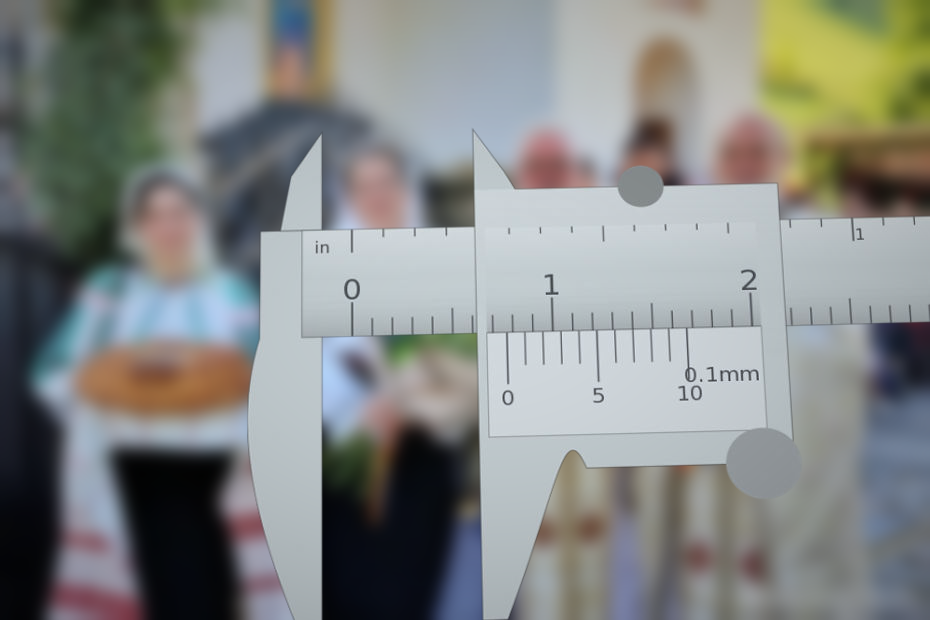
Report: 7.7mm
